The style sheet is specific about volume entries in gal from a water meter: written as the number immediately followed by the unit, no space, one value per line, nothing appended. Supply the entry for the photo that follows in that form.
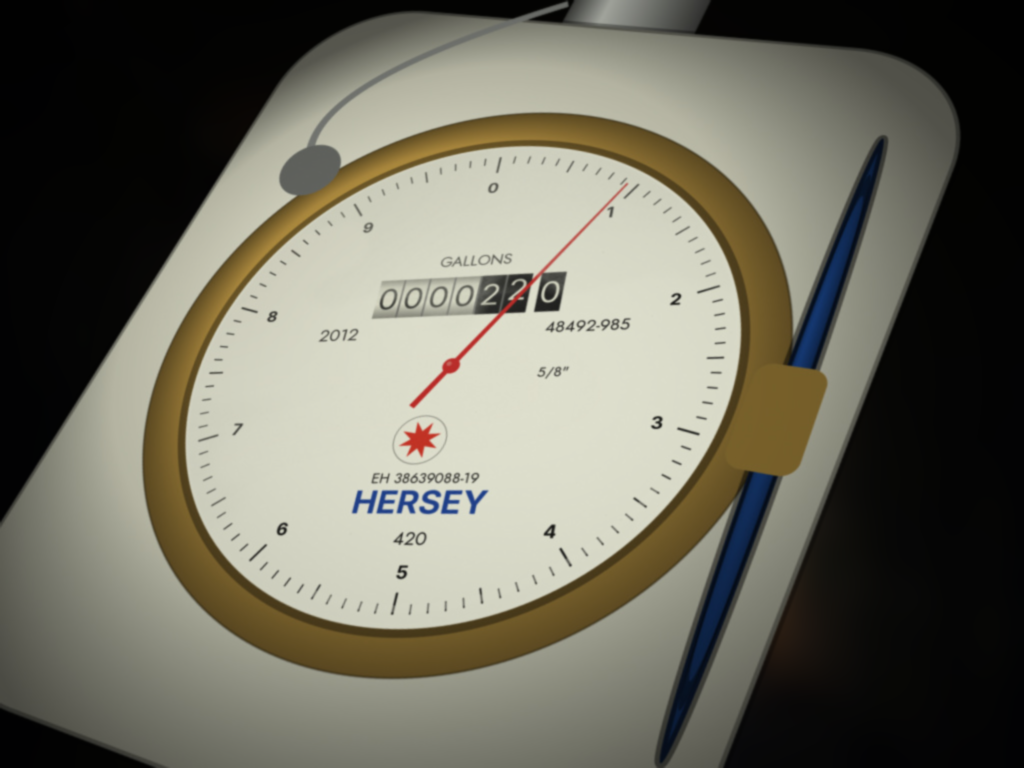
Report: 220.9gal
